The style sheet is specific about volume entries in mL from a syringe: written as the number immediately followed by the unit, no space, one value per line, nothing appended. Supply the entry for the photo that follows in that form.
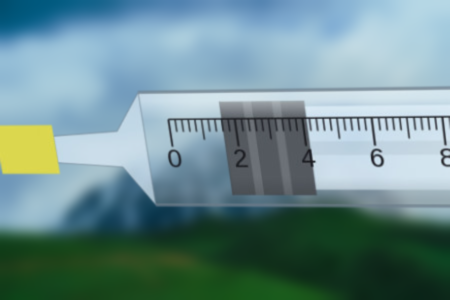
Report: 1.6mL
